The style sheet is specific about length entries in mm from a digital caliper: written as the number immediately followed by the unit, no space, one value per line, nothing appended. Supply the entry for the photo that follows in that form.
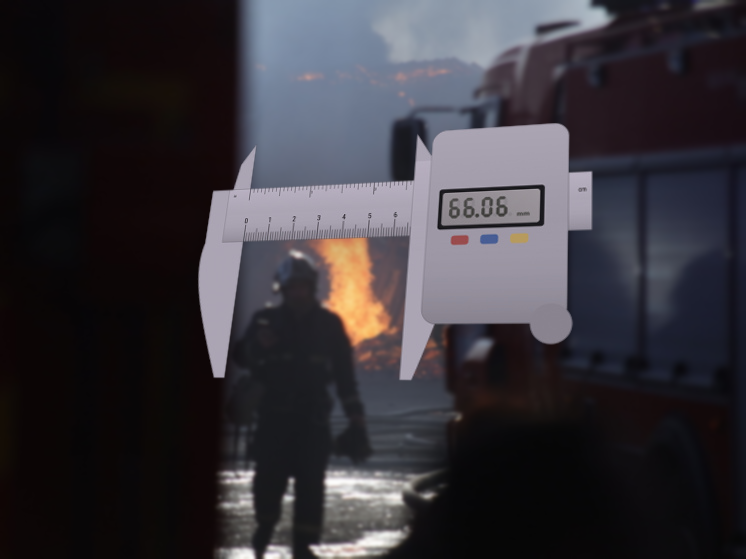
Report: 66.06mm
